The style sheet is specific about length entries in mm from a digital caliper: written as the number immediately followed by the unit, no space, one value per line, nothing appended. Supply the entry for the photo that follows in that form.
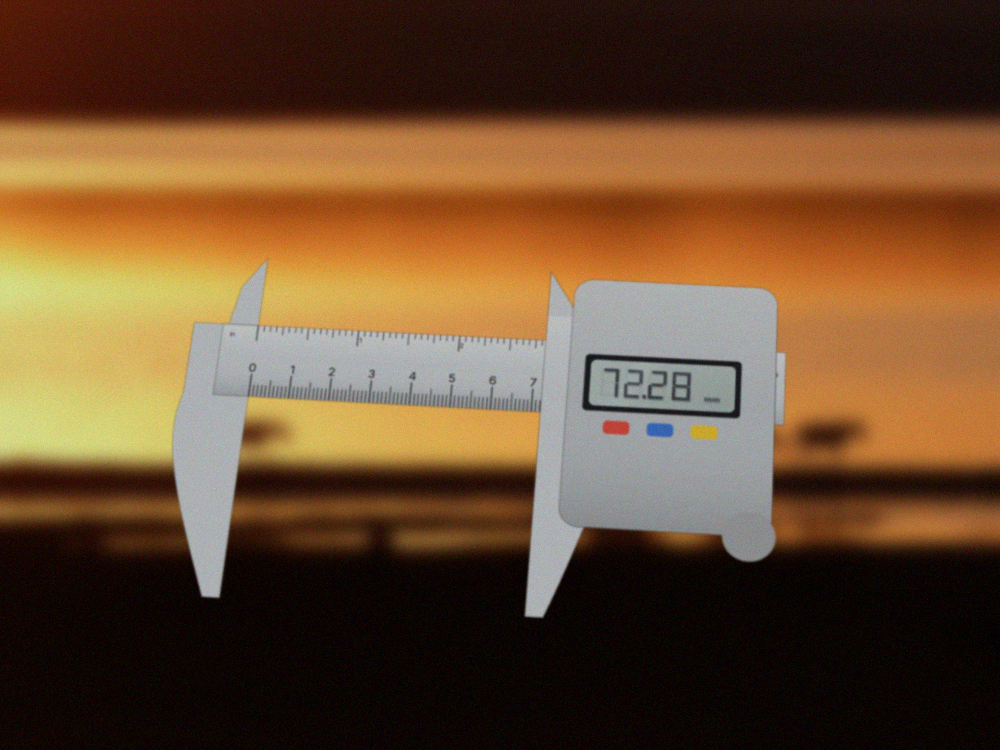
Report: 72.28mm
